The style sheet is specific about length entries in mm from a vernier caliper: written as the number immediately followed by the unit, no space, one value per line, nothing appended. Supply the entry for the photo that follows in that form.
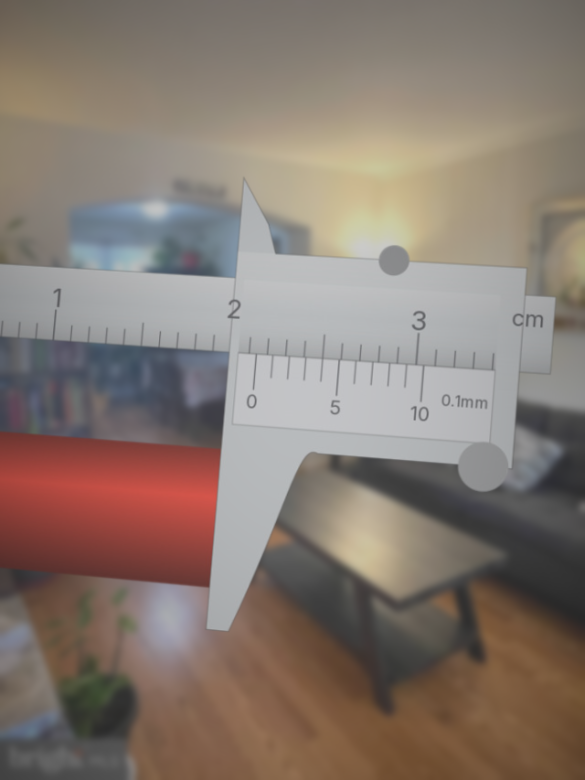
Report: 21.4mm
